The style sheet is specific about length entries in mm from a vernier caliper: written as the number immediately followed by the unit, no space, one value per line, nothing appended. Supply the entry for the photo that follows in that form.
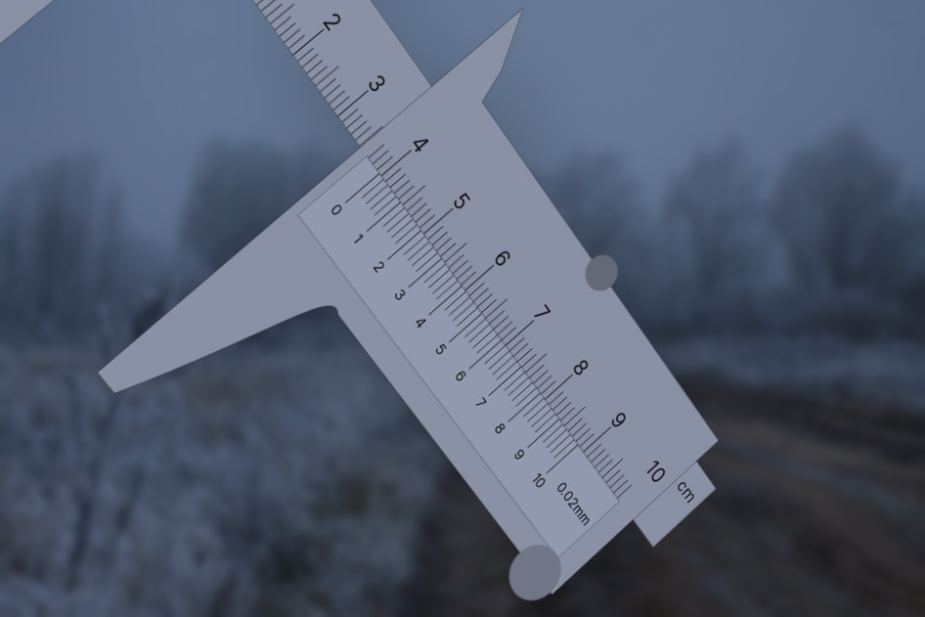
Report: 39.6mm
